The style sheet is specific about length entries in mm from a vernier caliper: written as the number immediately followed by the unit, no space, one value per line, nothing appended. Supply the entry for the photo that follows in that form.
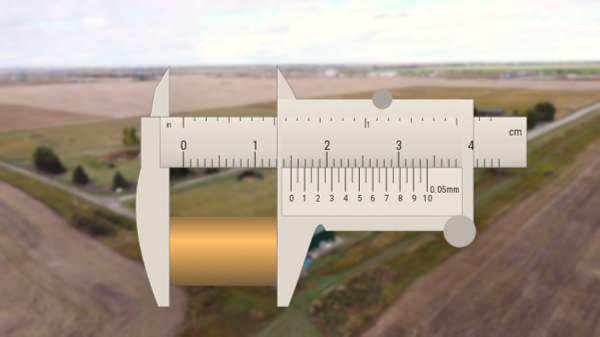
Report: 15.0mm
